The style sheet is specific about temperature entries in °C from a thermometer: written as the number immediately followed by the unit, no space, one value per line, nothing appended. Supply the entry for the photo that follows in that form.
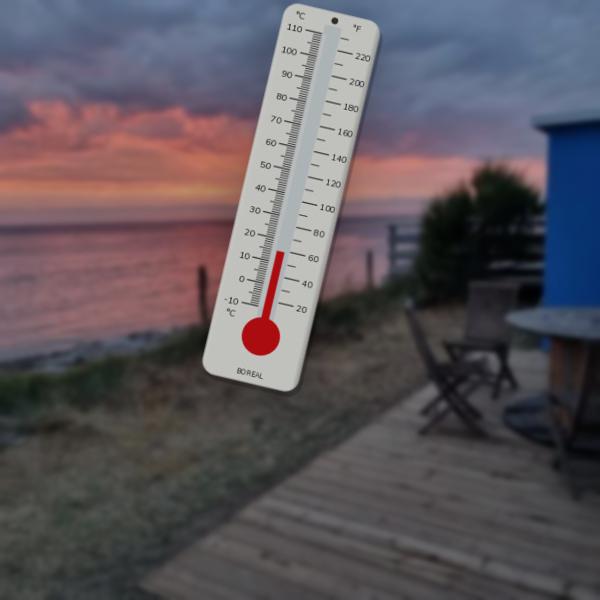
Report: 15°C
